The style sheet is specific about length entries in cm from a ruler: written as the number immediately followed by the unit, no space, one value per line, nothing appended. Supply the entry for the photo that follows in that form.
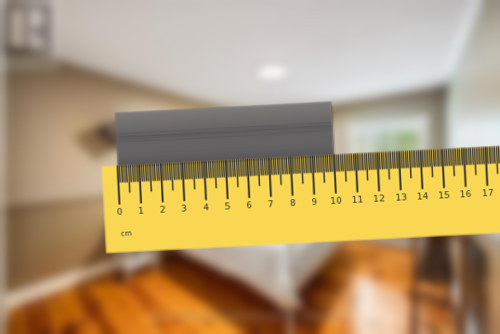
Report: 10cm
